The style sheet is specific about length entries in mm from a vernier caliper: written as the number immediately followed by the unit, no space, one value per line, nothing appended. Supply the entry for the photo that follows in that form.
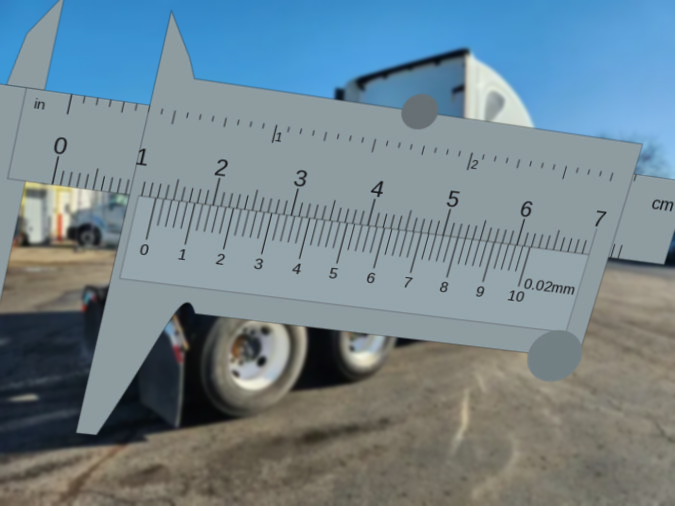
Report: 12.8mm
